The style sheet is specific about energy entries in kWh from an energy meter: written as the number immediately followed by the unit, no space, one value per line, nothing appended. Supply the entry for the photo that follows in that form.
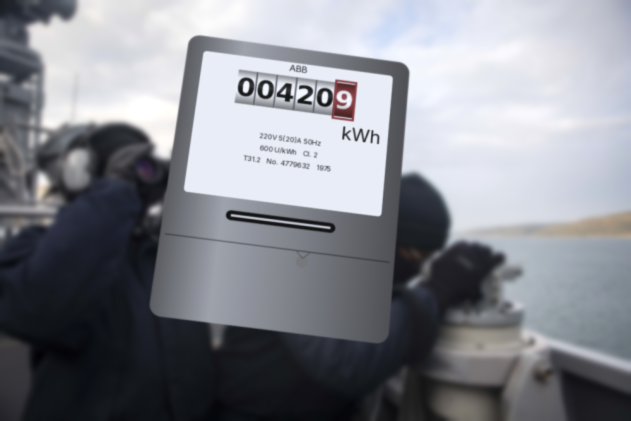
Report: 420.9kWh
